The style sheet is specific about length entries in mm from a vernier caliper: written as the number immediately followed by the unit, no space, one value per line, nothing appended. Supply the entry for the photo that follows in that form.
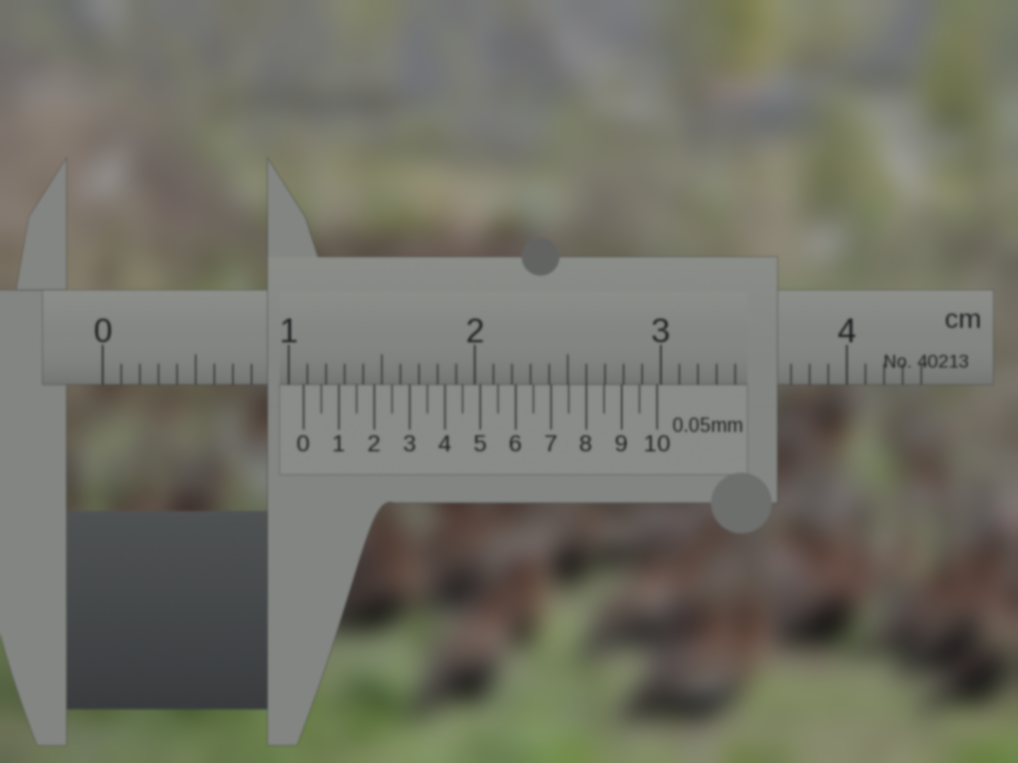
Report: 10.8mm
